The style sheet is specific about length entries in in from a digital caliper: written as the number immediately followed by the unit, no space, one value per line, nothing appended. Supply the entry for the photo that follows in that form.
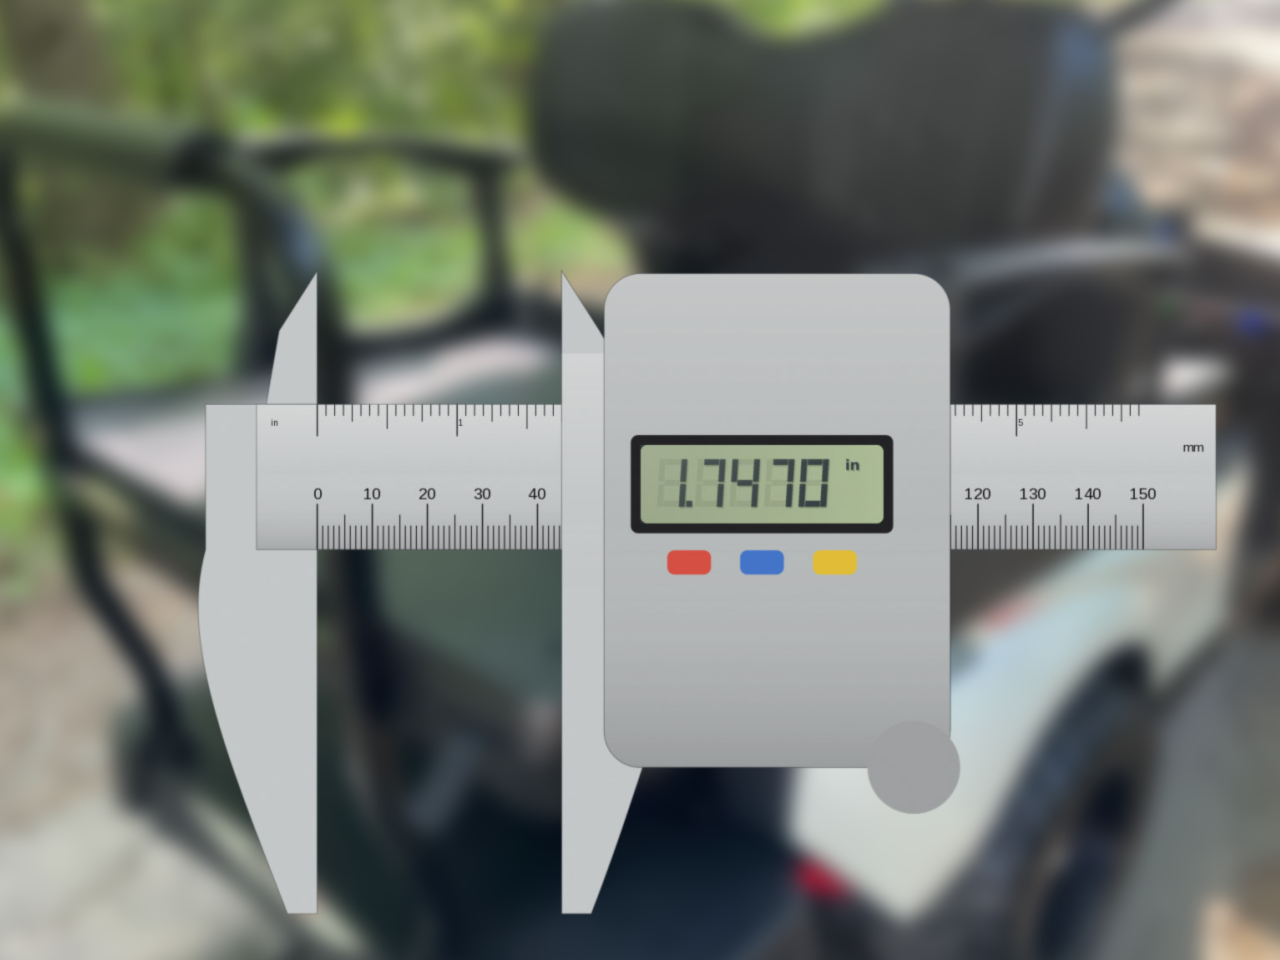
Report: 1.7470in
